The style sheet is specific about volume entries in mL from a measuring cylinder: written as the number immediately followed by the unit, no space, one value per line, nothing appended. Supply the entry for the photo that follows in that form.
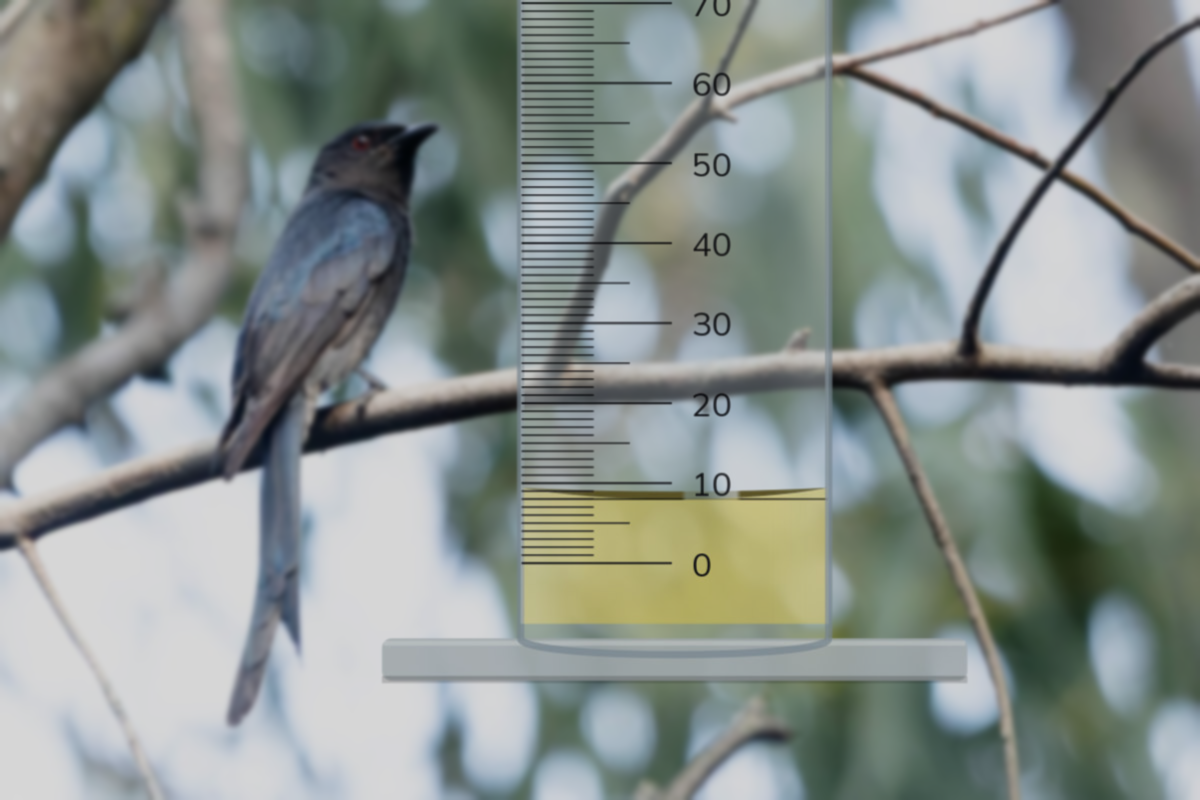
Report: 8mL
